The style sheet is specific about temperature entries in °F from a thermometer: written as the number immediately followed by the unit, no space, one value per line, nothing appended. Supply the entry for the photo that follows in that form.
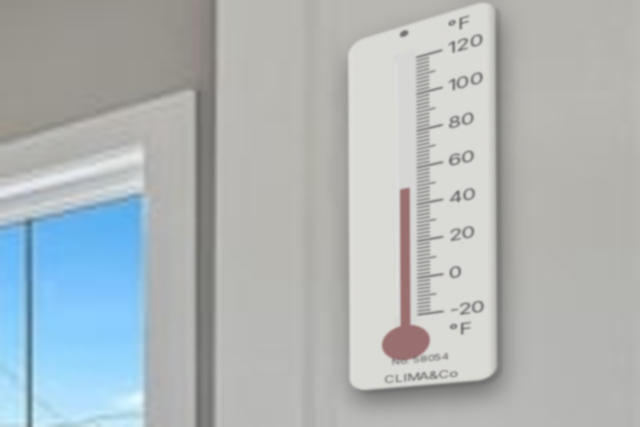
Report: 50°F
